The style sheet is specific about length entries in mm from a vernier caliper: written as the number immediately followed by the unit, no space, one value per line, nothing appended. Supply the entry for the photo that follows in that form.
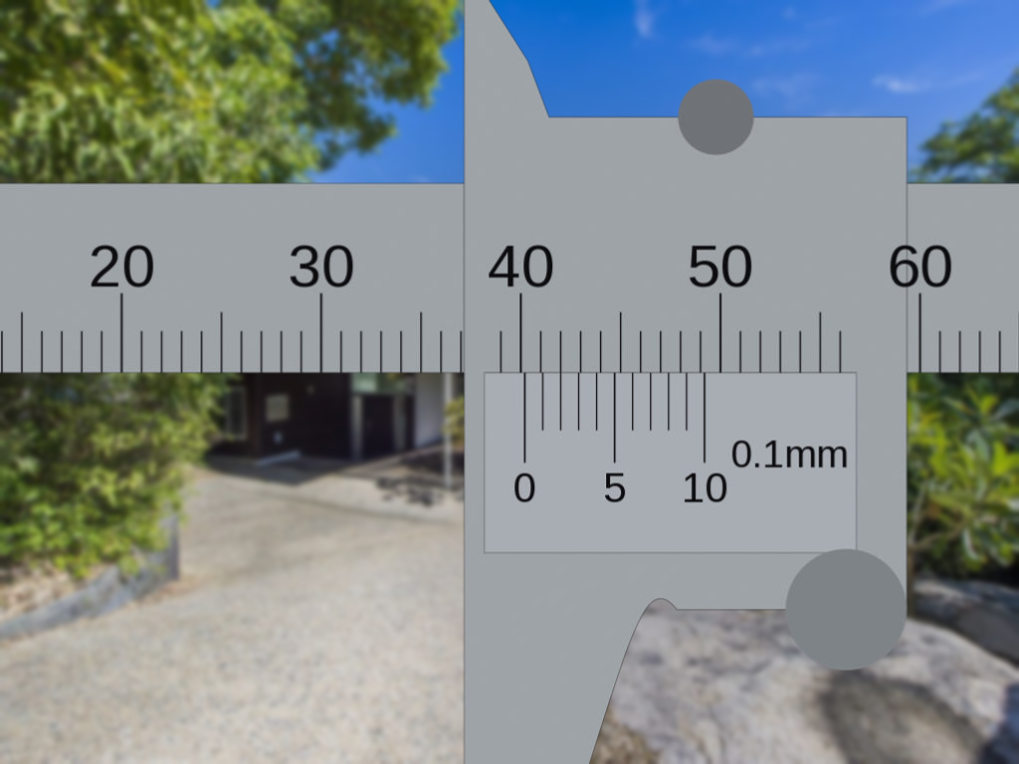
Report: 40.2mm
